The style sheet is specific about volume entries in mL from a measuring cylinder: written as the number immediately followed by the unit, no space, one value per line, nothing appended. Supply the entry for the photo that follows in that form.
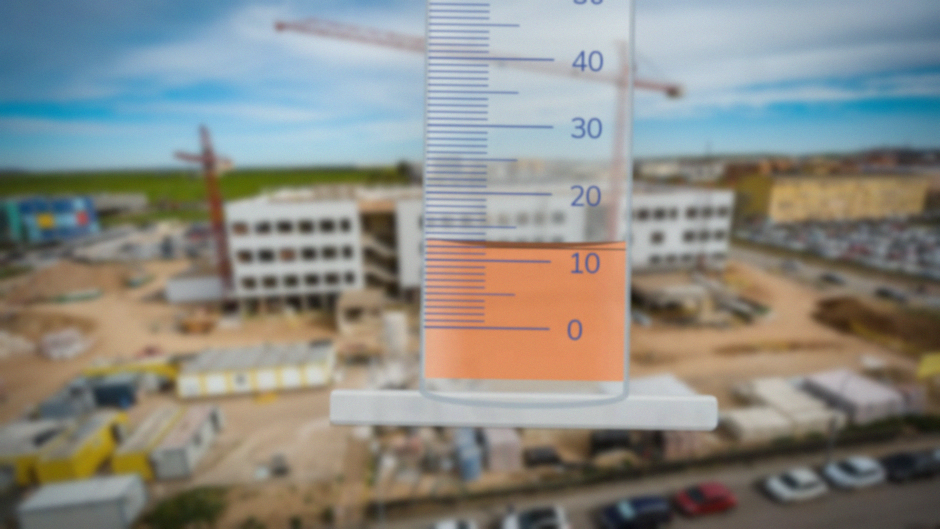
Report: 12mL
